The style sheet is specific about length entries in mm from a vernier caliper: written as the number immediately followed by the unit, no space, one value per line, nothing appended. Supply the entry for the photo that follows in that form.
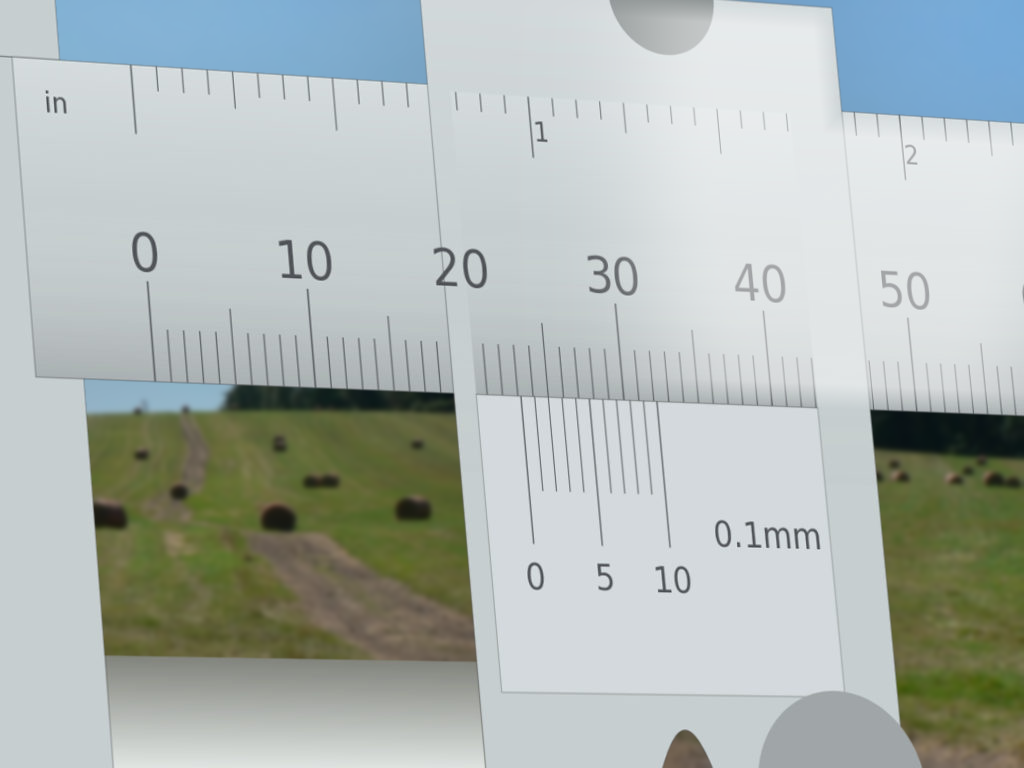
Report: 23.2mm
